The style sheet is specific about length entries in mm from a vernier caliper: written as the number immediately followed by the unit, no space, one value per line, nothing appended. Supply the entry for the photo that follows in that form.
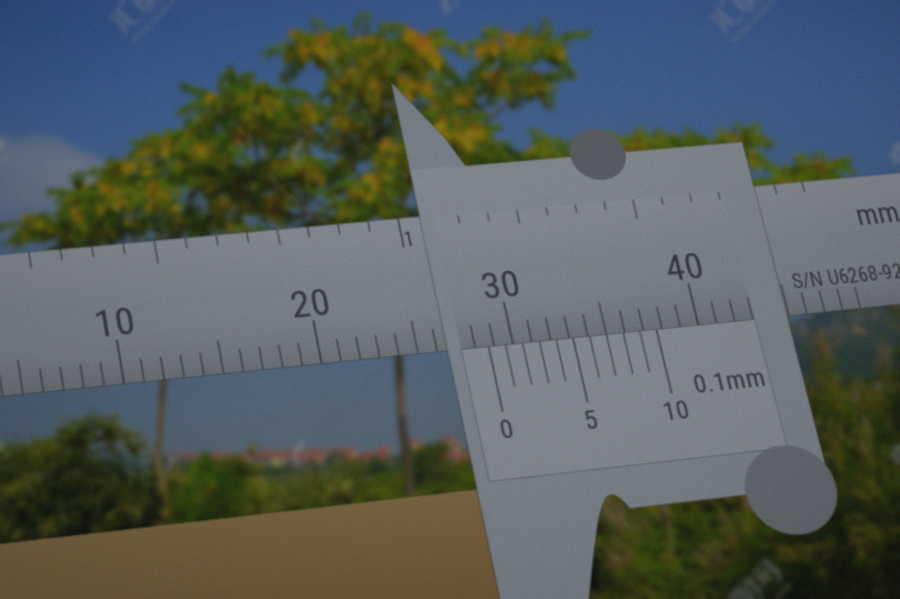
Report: 28.7mm
